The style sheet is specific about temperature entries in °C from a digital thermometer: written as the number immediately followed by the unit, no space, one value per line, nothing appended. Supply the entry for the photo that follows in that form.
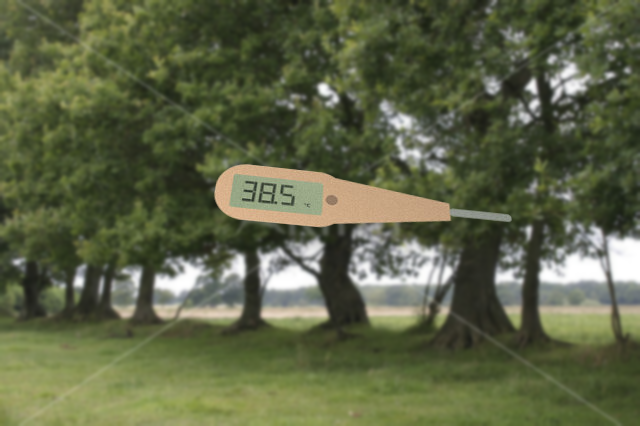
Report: 38.5°C
